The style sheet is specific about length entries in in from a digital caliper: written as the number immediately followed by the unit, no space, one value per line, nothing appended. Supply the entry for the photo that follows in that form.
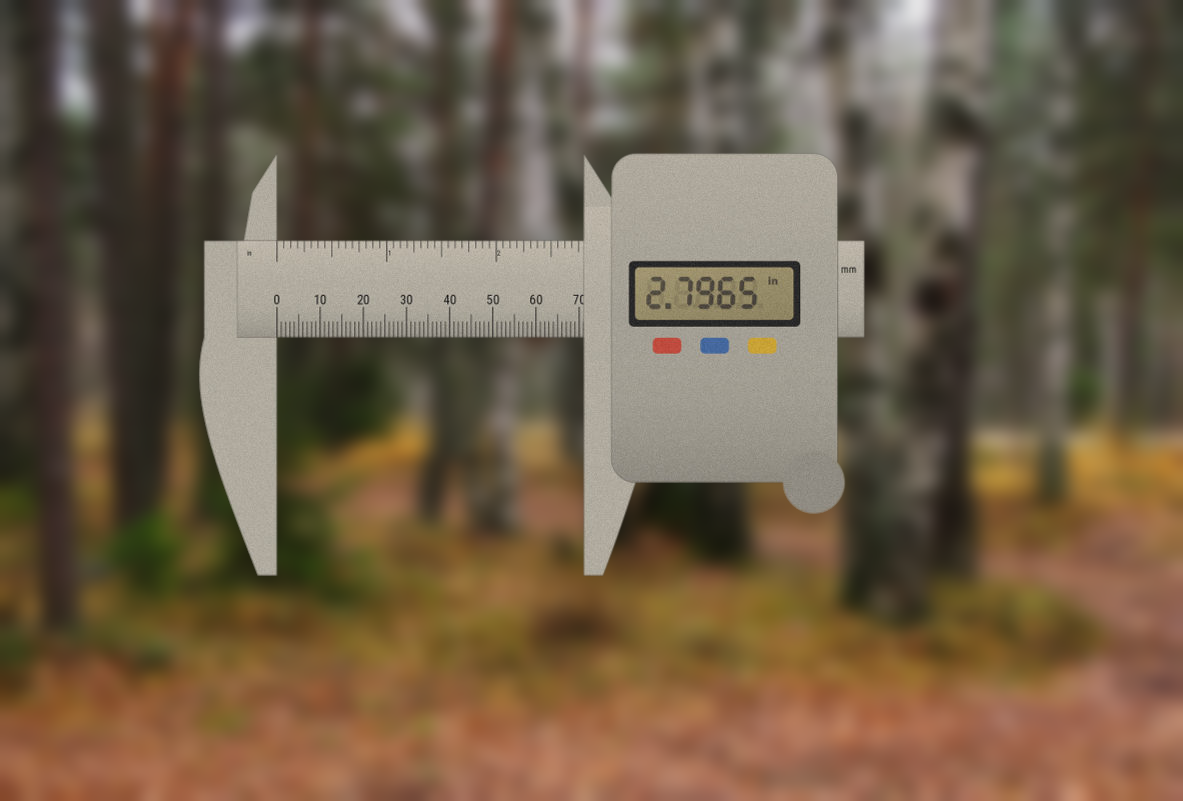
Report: 2.7965in
